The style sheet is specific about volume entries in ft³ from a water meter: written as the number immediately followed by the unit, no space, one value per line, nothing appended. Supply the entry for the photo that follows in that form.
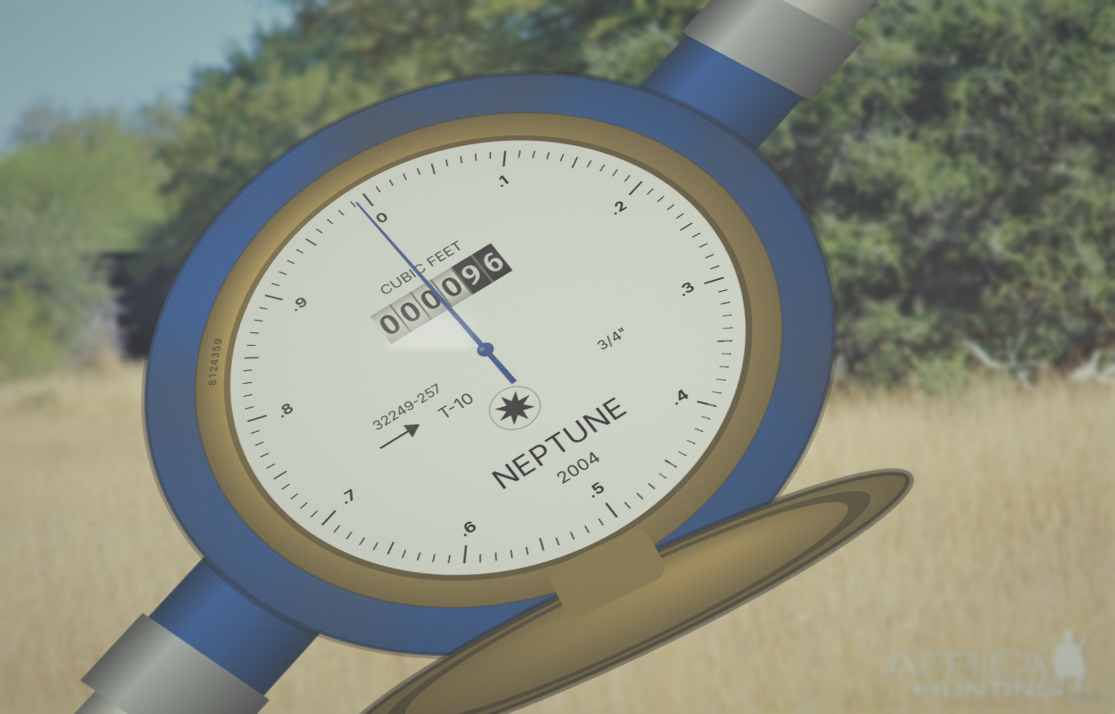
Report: 95.99ft³
